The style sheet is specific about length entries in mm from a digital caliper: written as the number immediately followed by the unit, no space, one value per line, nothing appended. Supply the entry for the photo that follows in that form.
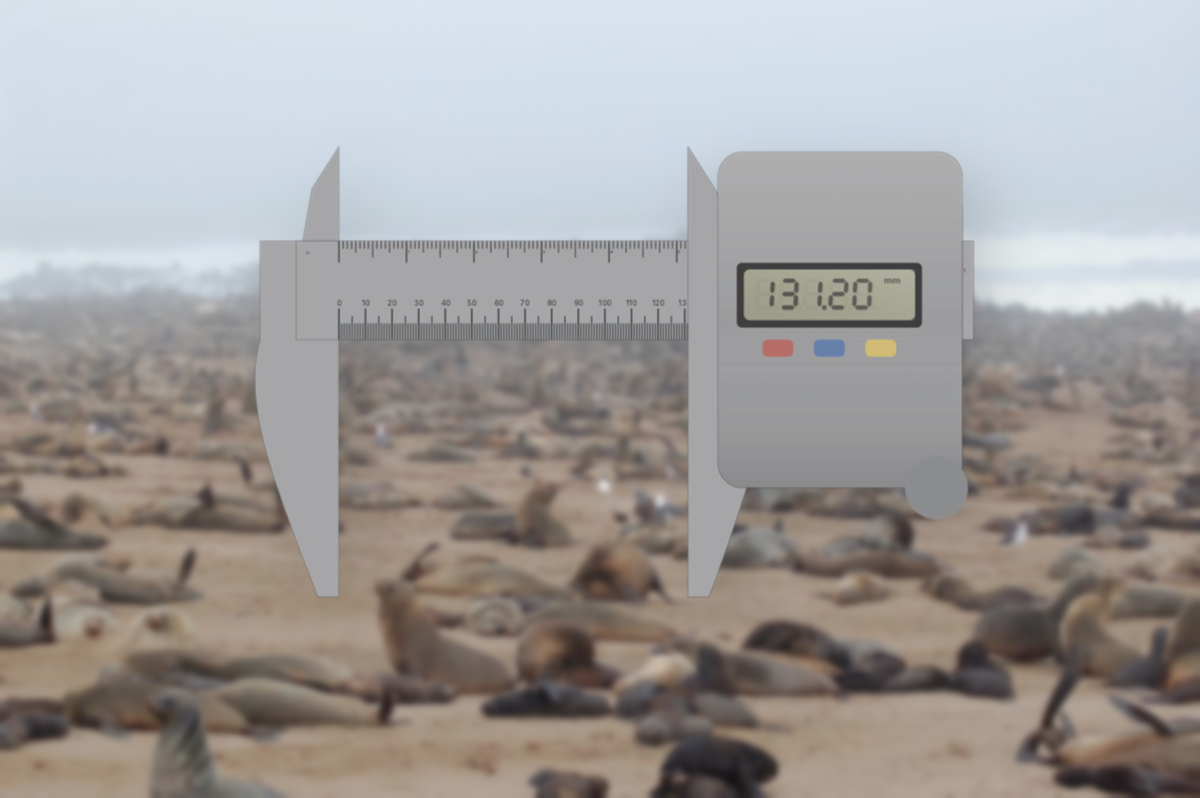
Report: 131.20mm
